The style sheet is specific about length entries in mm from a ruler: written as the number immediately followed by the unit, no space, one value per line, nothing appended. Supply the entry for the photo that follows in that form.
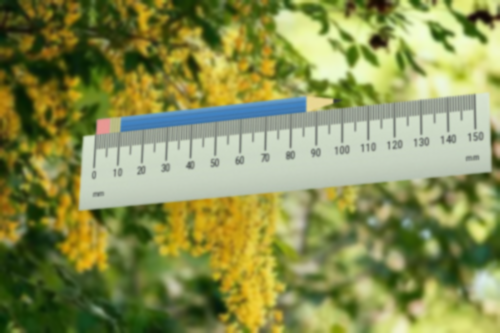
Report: 100mm
